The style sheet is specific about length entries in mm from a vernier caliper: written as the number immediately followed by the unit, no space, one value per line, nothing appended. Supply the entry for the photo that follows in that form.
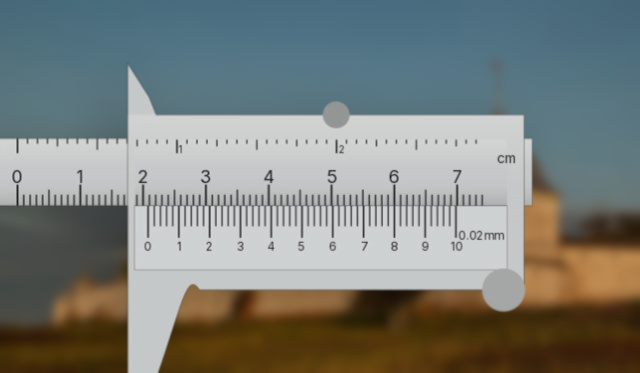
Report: 20.8mm
